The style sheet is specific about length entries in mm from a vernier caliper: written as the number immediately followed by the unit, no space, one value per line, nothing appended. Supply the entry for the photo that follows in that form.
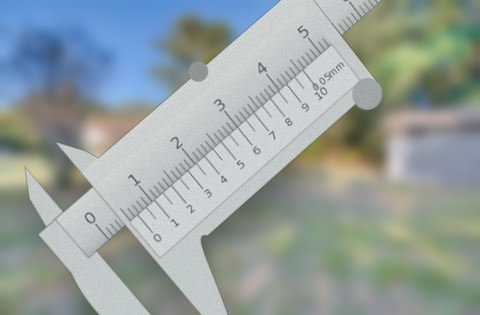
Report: 6.6mm
